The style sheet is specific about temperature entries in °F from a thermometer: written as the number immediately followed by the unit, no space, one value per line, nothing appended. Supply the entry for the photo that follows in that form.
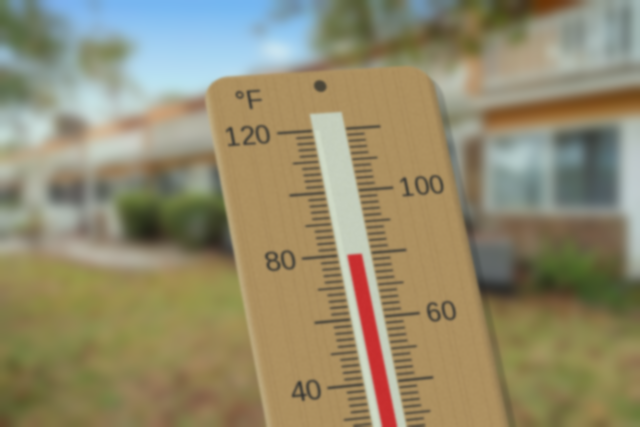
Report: 80°F
